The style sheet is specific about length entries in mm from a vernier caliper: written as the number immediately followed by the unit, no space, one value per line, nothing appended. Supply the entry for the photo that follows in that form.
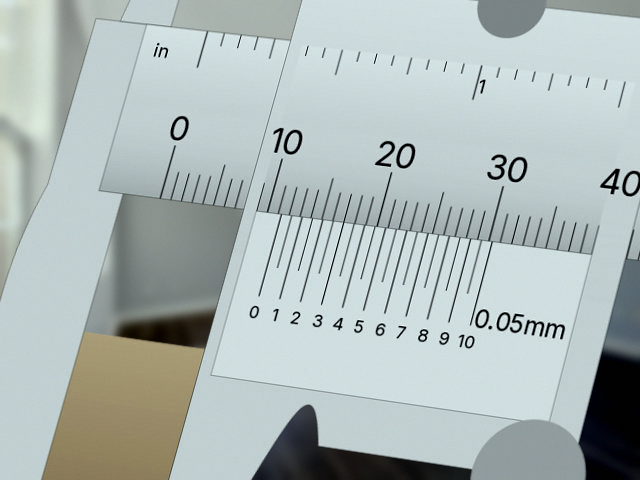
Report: 11.3mm
